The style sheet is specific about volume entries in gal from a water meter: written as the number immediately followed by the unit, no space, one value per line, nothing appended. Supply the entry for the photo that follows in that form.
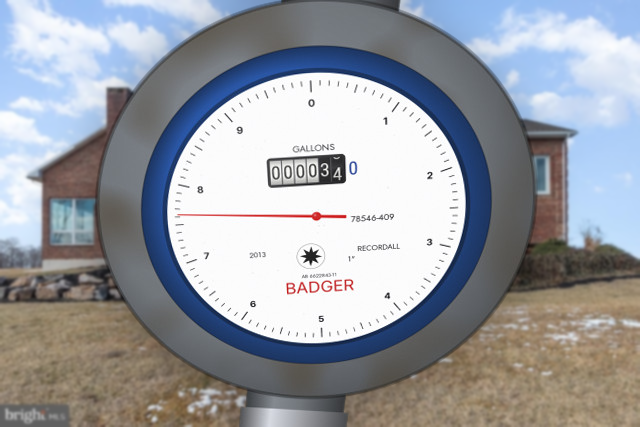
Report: 337.6gal
